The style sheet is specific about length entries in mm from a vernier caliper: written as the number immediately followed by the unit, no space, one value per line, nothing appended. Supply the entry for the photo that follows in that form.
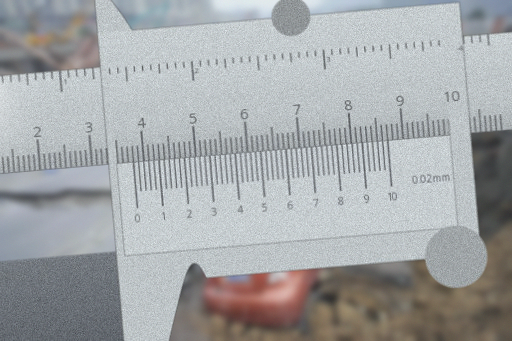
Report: 38.0mm
